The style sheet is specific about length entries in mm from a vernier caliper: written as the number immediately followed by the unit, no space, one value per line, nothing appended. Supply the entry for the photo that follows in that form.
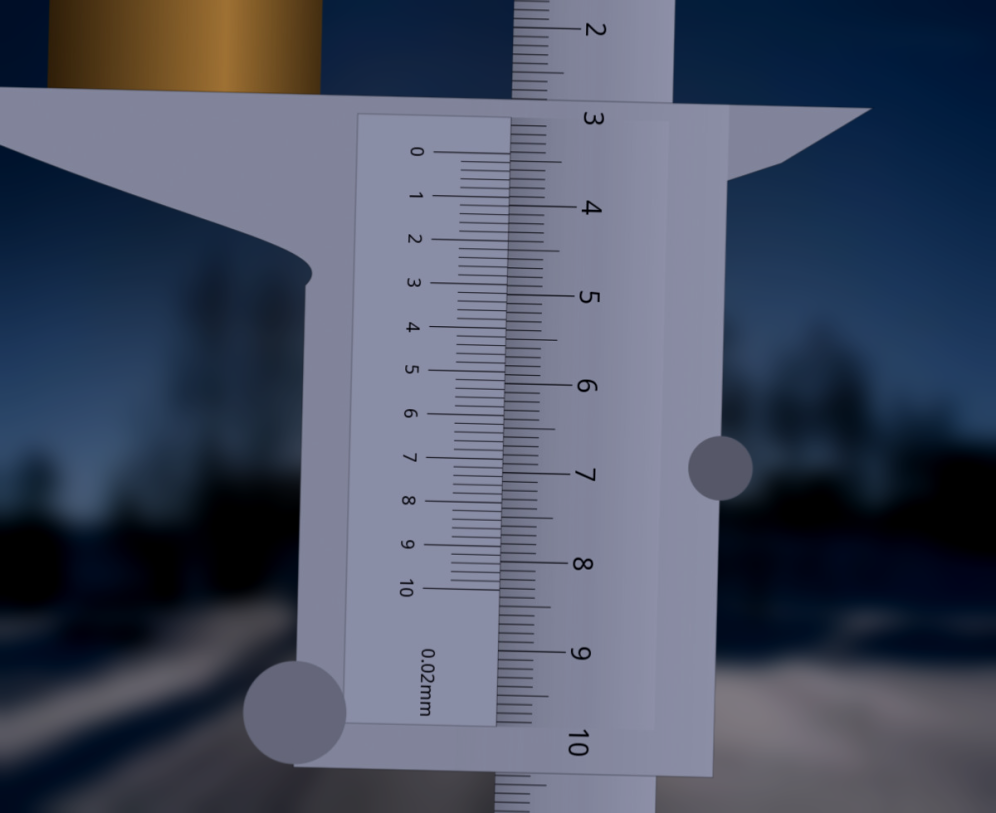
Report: 34.2mm
